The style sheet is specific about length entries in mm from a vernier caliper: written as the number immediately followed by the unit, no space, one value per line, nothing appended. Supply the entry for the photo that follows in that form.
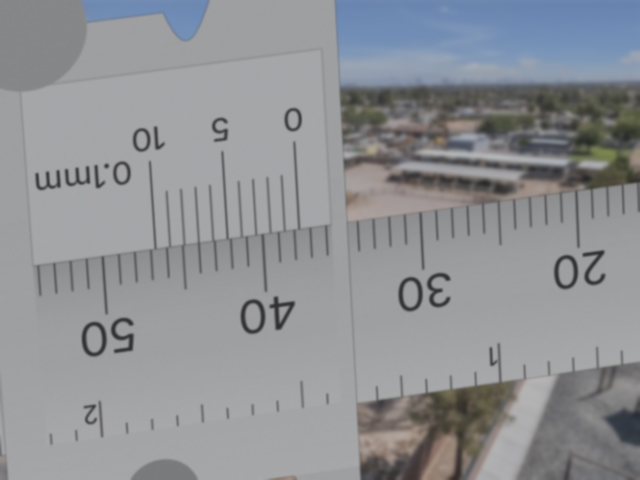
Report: 37.7mm
